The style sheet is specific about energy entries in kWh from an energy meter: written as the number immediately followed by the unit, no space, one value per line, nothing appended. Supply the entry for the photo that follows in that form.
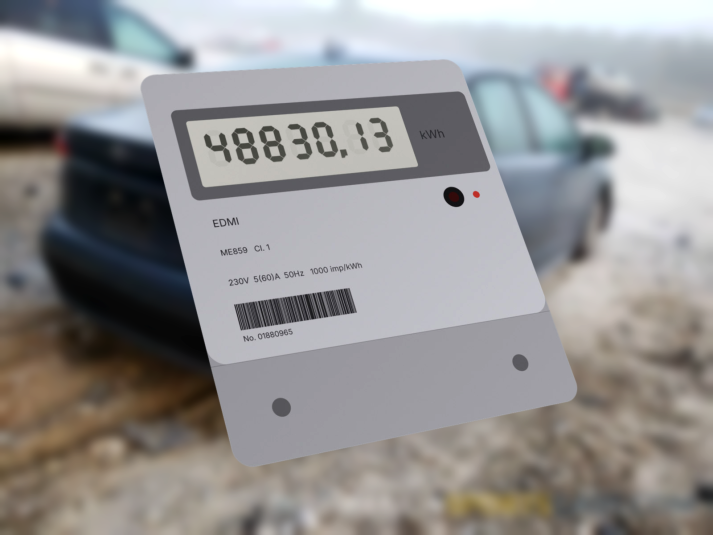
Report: 48830.13kWh
